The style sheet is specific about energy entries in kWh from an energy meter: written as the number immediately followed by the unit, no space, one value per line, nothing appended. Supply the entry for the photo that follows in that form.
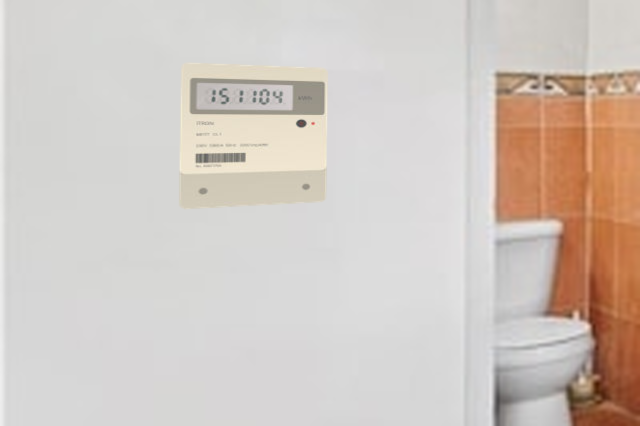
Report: 151104kWh
